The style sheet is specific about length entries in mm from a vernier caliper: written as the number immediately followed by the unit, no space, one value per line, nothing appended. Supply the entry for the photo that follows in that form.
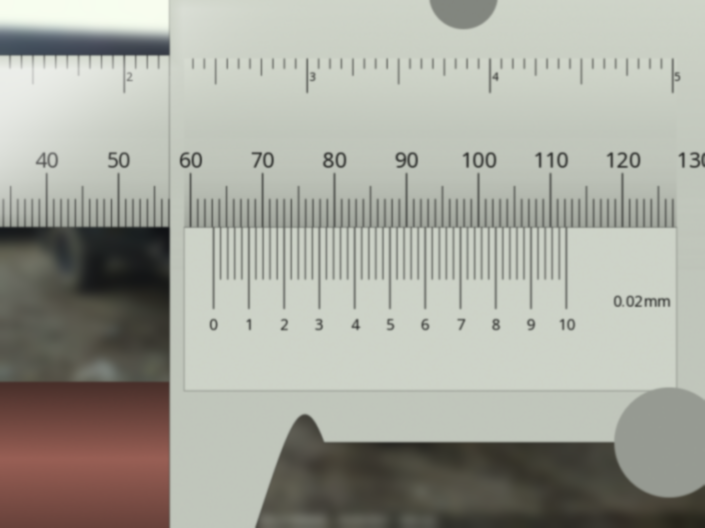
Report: 63.2mm
